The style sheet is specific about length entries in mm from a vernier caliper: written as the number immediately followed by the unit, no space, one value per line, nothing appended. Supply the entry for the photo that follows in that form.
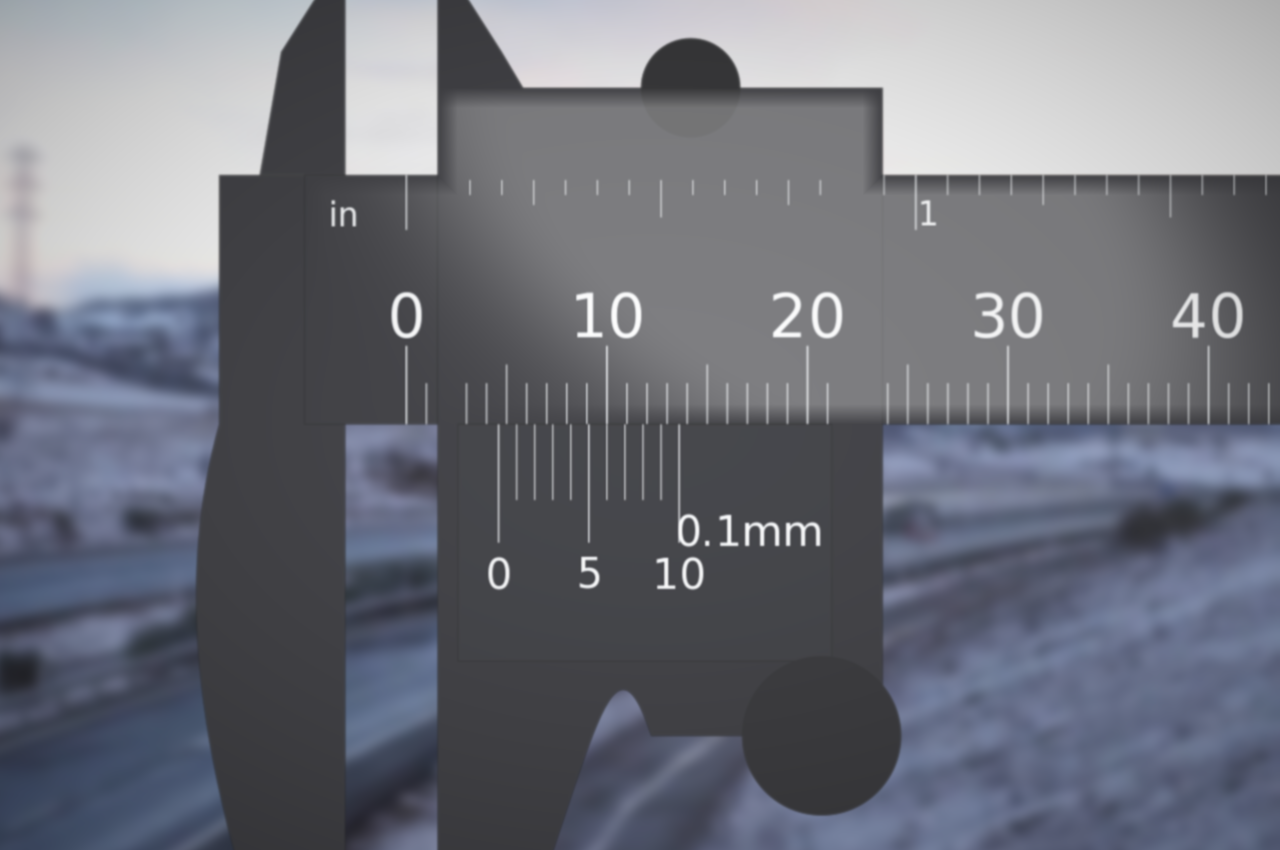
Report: 4.6mm
